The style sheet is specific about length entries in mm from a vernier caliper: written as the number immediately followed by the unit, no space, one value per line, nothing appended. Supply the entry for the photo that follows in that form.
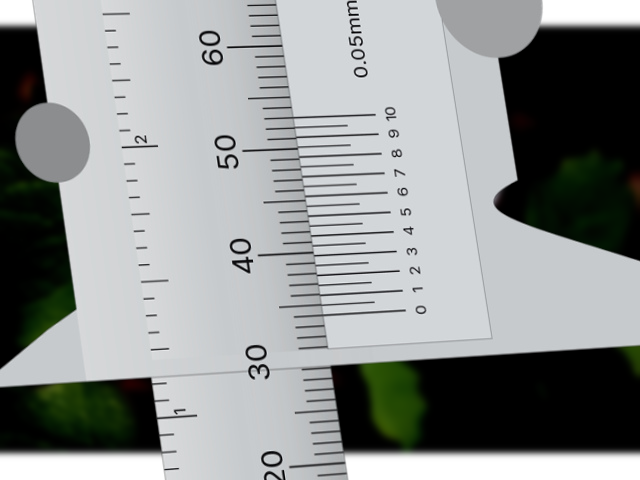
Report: 34.0mm
